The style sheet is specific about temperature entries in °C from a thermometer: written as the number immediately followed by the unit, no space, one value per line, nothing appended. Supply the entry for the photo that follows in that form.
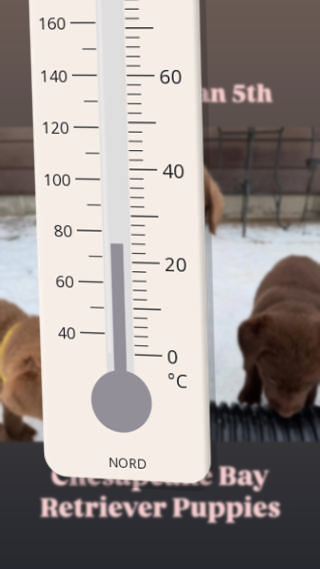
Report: 24°C
